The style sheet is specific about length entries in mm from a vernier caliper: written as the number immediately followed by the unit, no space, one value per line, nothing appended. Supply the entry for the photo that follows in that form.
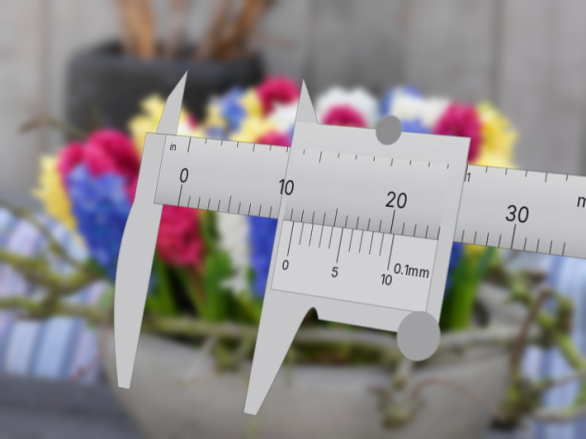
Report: 11.3mm
